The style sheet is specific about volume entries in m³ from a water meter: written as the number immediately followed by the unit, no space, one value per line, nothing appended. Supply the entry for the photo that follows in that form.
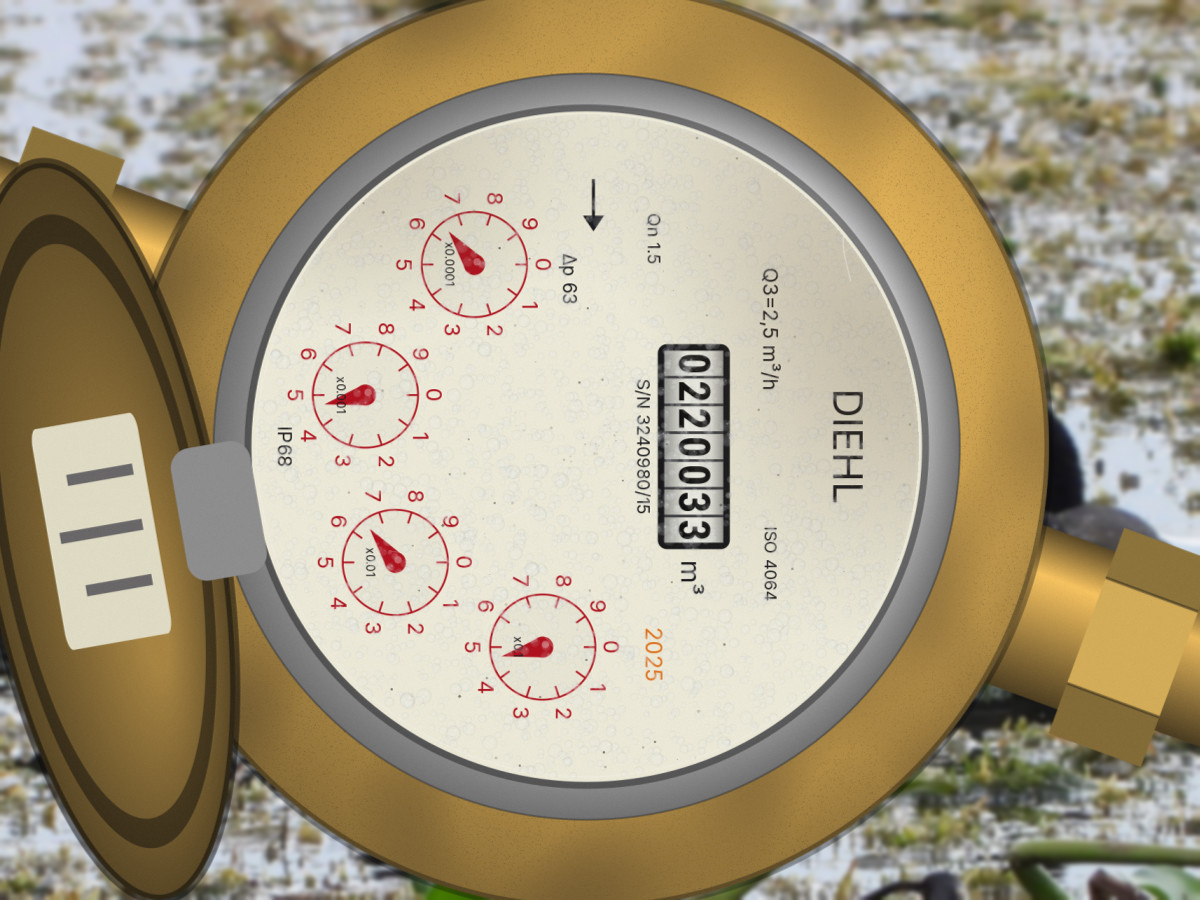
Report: 220033.4646m³
